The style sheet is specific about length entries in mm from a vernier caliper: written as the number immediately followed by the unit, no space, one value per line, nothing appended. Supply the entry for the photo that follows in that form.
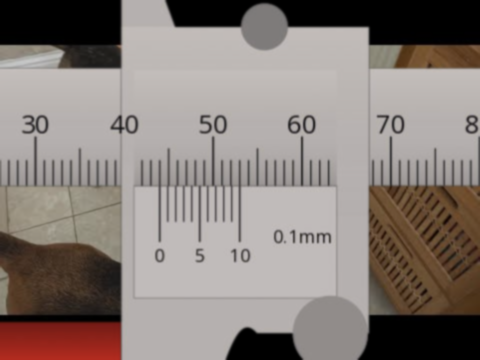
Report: 44.0mm
